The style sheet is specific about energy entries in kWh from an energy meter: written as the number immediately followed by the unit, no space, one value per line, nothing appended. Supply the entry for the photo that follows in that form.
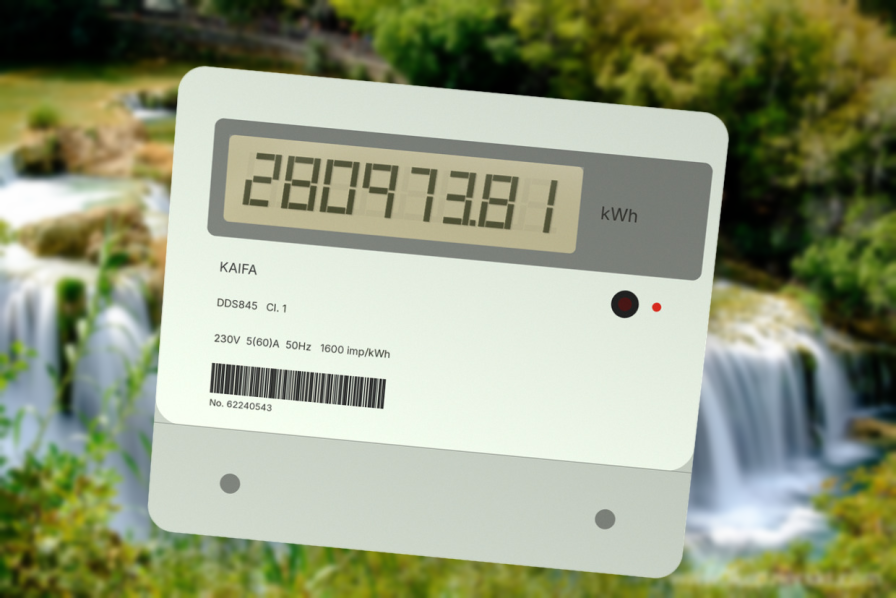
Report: 280973.81kWh
